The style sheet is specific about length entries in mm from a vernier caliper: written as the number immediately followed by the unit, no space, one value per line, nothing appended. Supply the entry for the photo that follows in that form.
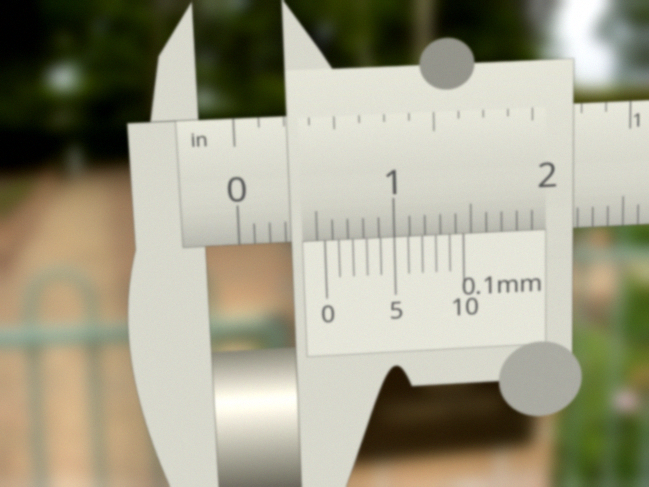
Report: 5.5mm
